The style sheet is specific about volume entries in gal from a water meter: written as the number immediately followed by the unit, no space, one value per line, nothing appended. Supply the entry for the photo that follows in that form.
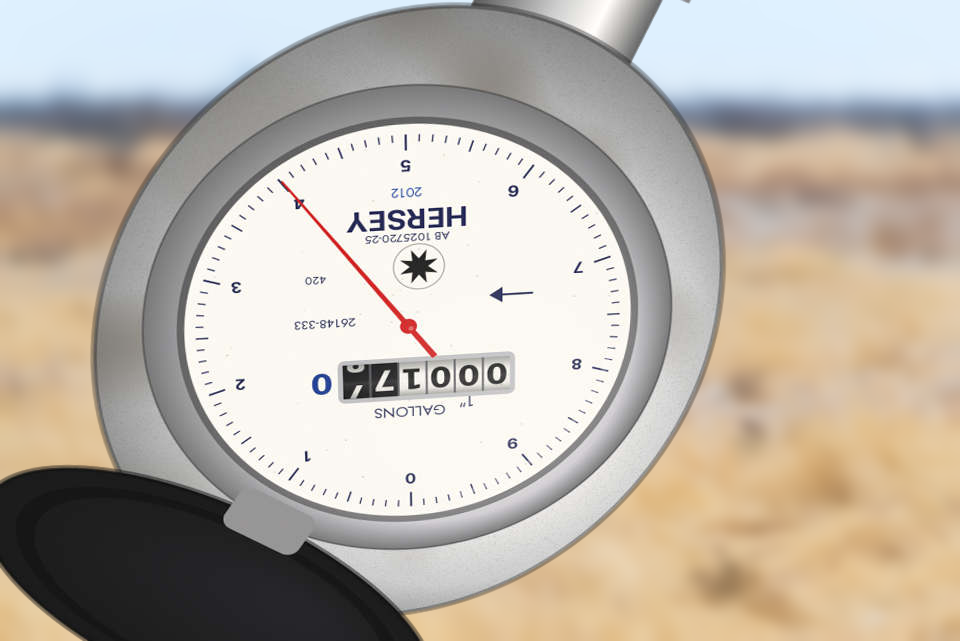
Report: 1774.0gal
